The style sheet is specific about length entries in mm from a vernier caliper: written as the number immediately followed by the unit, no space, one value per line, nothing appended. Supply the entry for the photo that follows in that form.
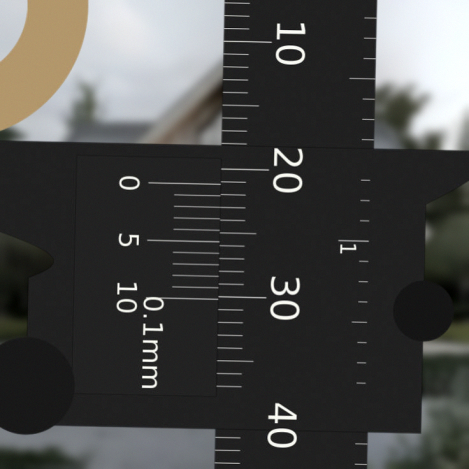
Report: 21.2mm
